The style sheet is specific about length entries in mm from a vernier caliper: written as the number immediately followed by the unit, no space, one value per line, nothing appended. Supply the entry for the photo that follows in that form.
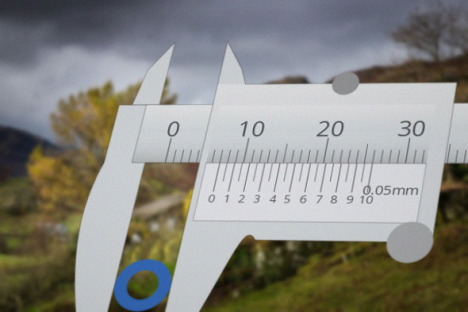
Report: 7.0mm
